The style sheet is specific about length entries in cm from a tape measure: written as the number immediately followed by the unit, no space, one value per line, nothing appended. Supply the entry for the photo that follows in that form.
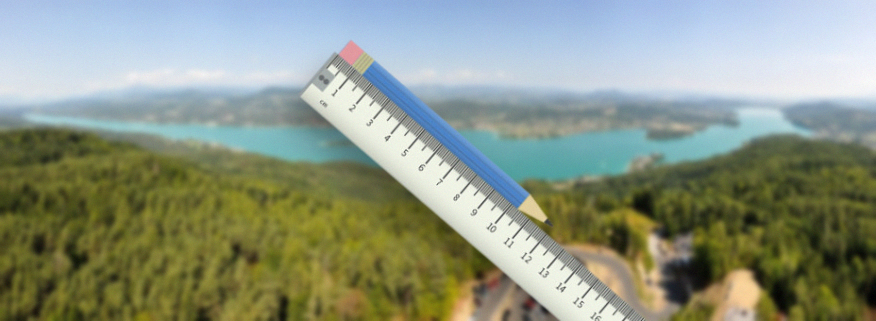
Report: 12cm
